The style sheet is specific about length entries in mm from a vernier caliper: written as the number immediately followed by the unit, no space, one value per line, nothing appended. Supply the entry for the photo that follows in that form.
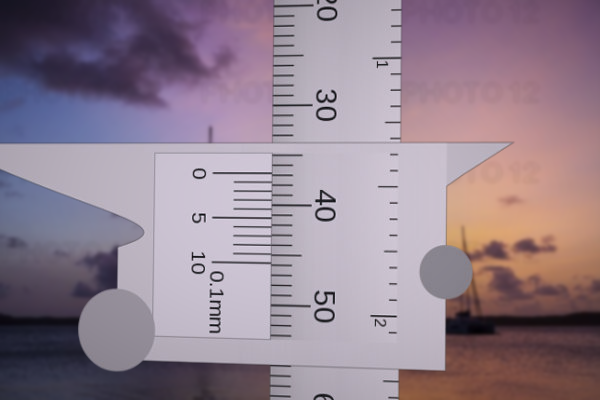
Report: 36.8mm
